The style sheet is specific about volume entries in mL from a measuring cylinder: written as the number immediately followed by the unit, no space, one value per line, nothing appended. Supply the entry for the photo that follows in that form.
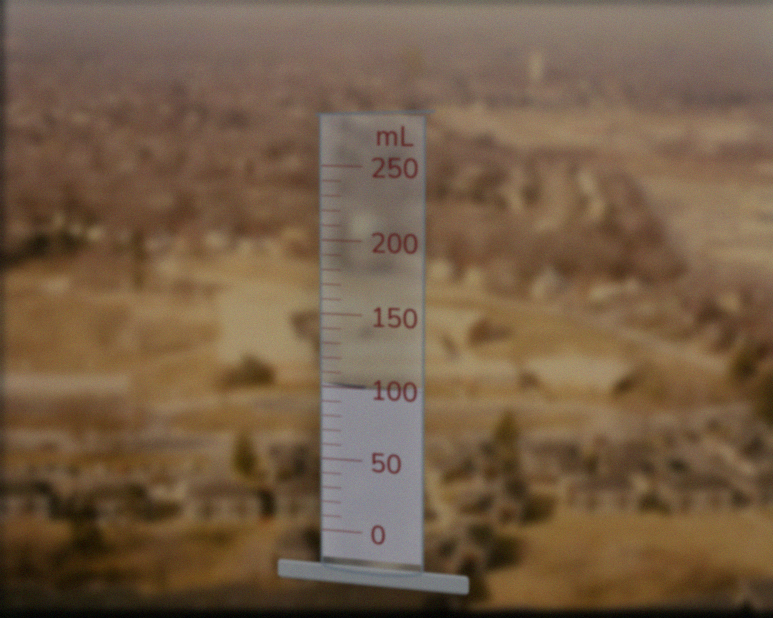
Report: 100mL
